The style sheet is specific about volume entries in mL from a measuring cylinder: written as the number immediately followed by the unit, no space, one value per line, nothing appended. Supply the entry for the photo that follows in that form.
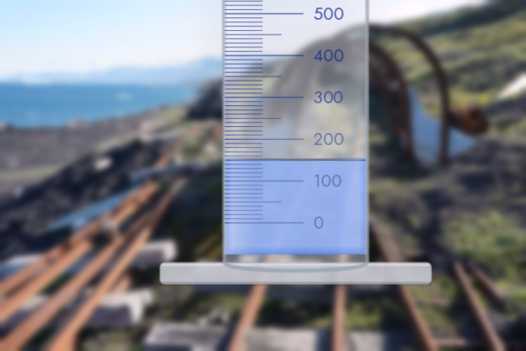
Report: 150mL
